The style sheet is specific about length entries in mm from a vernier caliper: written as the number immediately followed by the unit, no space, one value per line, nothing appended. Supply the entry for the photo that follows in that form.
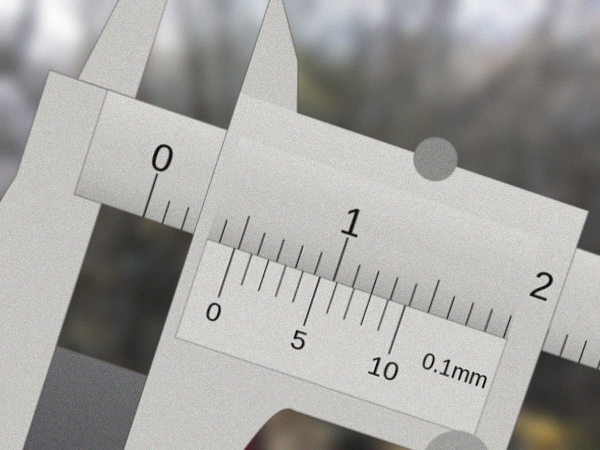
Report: 4.8mm
